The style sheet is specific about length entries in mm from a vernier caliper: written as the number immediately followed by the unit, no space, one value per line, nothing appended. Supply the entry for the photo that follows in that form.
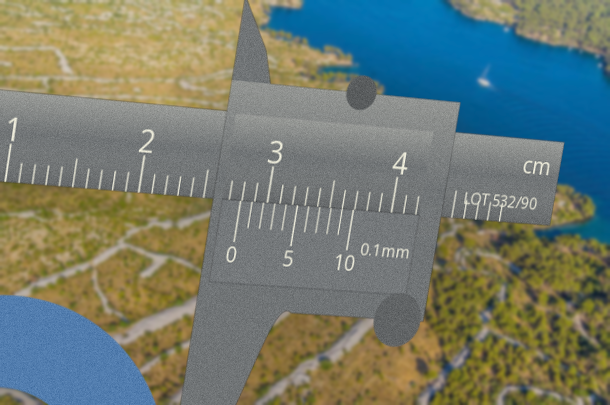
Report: 27.9mm
